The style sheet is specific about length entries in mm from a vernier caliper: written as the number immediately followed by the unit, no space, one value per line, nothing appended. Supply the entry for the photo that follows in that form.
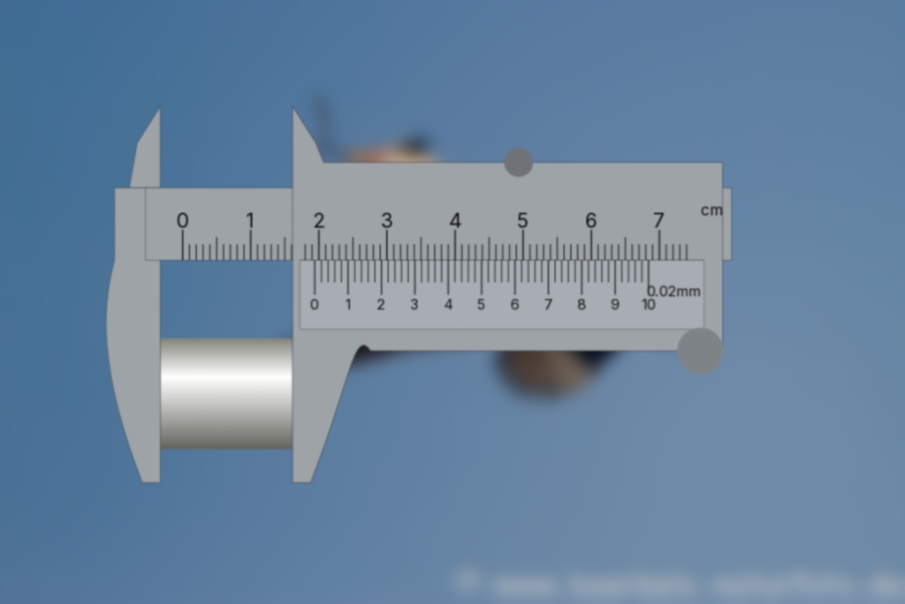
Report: 19.4mm
